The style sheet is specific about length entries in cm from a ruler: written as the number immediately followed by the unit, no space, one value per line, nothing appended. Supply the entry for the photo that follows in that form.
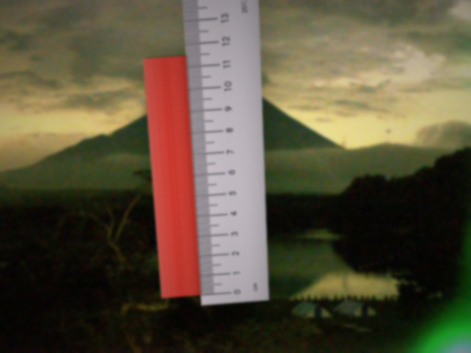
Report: 11.5cm
